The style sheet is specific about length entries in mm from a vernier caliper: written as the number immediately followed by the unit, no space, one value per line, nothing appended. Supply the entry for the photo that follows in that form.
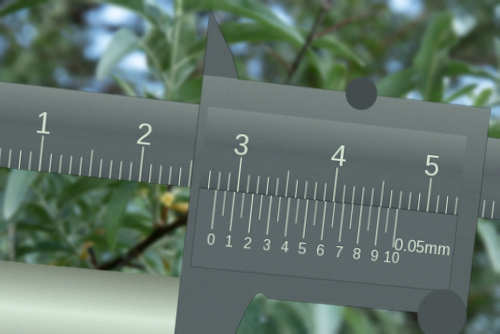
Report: 27.8mm
